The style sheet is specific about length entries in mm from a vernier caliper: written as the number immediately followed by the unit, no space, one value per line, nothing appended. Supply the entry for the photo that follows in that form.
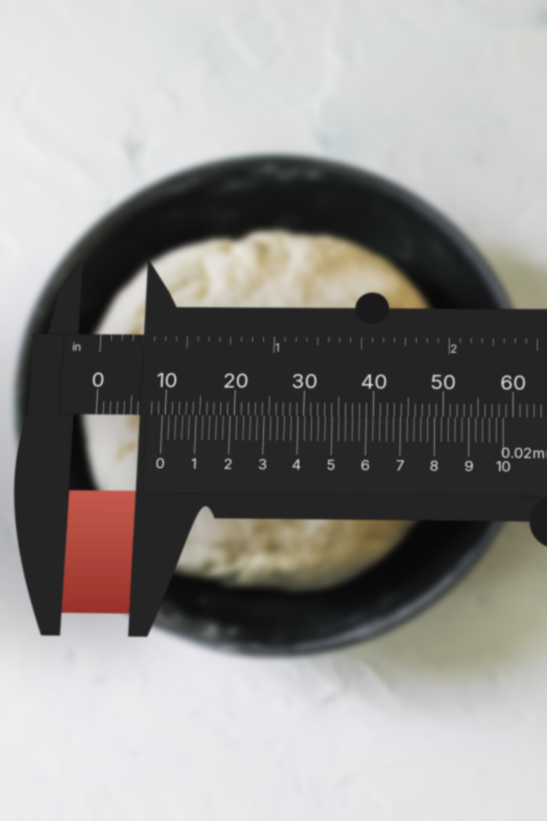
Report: 9.6mm
